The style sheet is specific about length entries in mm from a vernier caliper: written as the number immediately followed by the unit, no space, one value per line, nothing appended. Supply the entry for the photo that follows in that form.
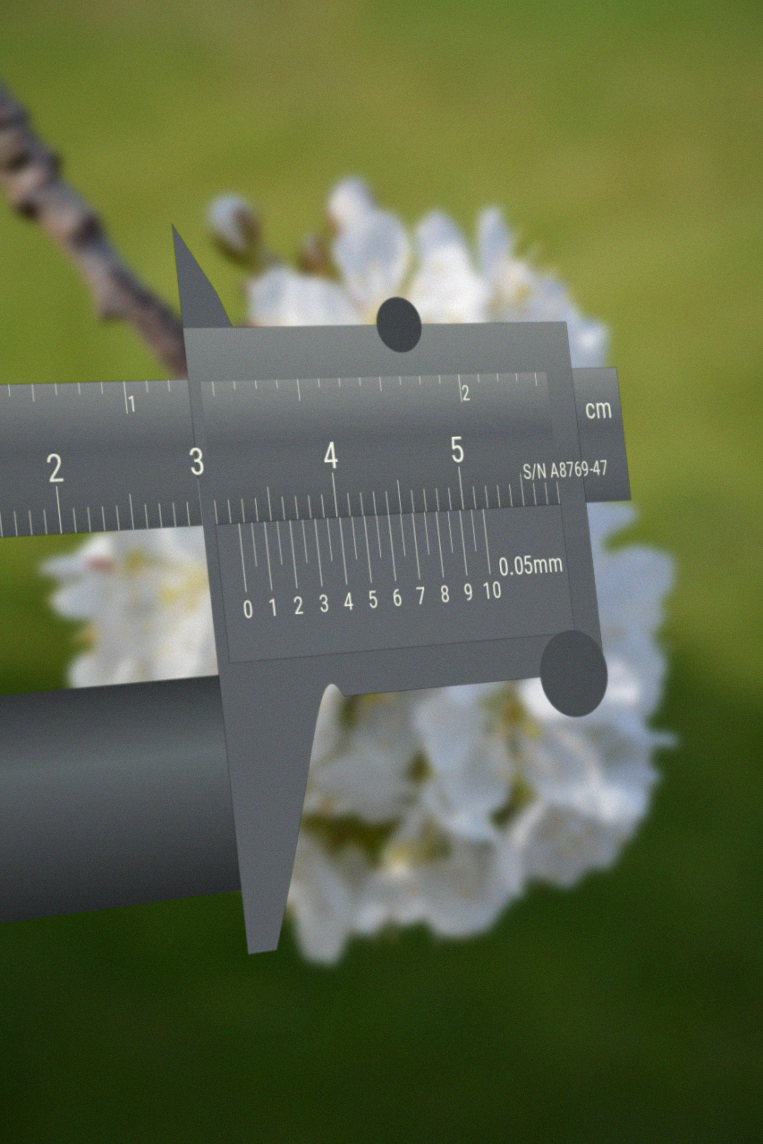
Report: 32.6mm
